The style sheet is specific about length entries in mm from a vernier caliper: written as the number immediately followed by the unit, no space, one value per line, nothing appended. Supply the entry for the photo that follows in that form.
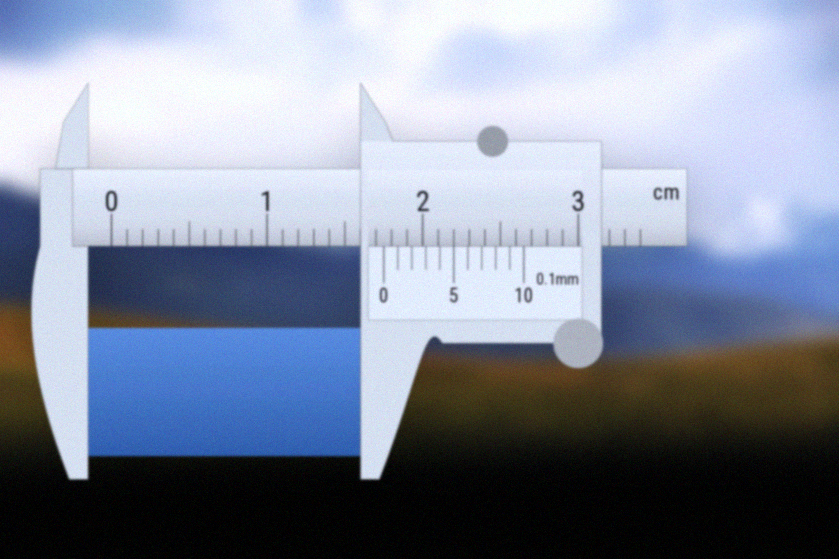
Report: 17.5mm
